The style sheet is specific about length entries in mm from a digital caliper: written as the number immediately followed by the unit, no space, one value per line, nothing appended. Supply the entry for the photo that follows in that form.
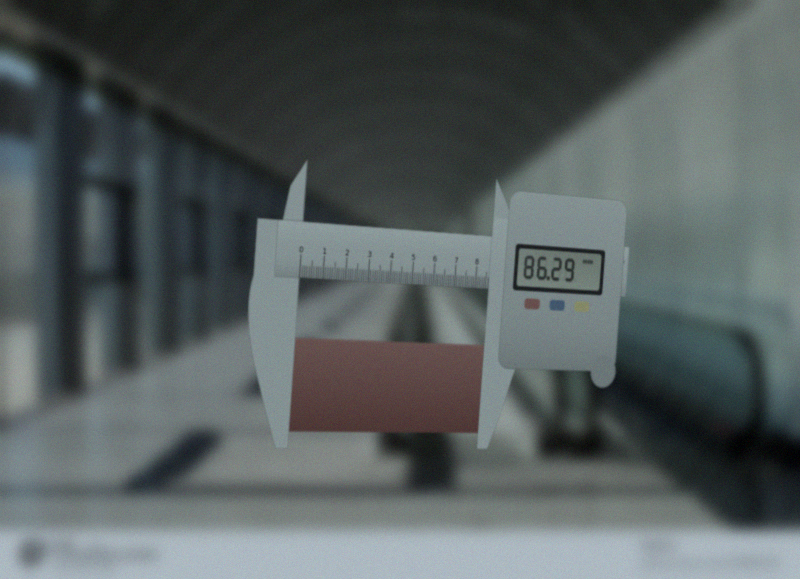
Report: 86.29mm
